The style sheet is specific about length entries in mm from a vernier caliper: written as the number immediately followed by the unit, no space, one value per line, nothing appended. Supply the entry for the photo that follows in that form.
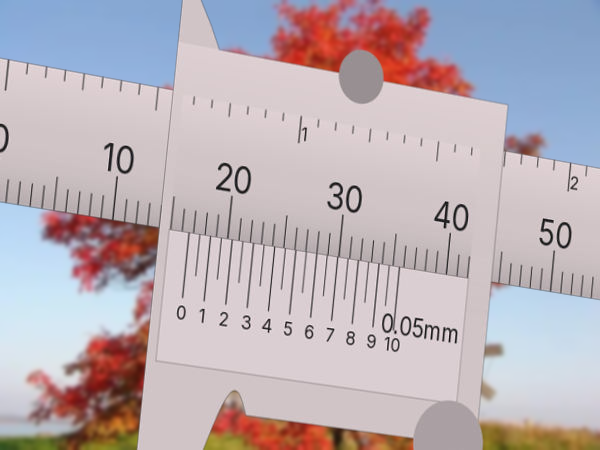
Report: 16.6mm
